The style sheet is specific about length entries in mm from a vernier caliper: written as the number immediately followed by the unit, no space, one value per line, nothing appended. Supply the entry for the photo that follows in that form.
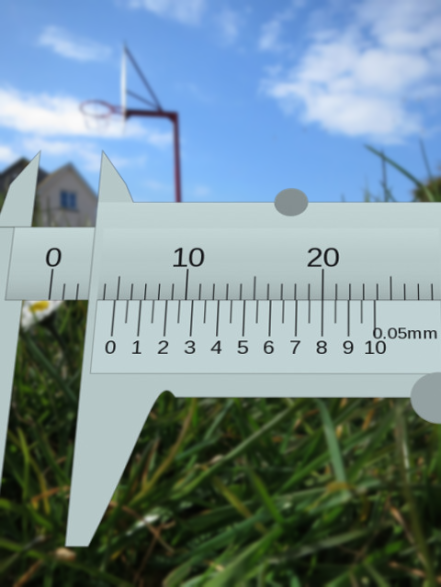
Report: 4.8mm
